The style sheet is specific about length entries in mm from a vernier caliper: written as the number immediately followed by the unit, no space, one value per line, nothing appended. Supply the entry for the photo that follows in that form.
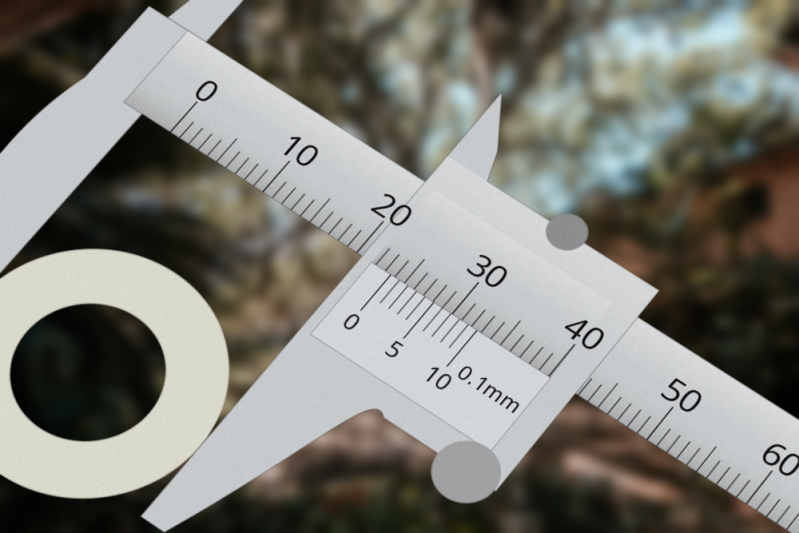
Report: 23.6mm
